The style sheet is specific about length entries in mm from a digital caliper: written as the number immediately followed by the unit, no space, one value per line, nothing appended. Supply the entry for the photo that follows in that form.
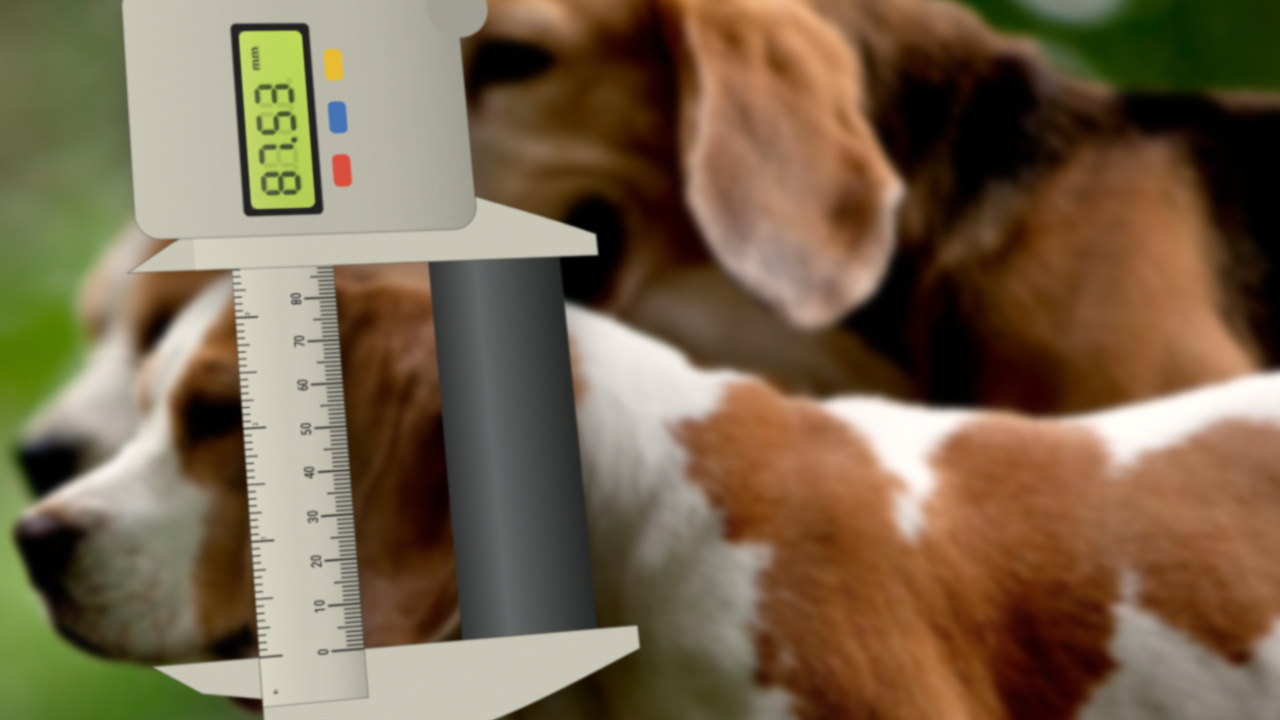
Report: 87.53mm
